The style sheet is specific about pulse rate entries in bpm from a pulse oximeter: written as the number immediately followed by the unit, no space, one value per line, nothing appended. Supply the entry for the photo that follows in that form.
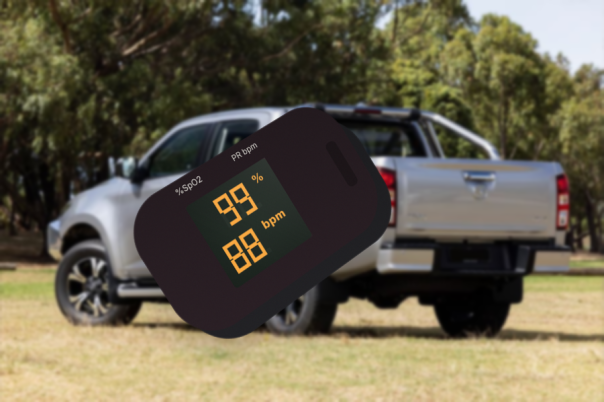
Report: 88bpm
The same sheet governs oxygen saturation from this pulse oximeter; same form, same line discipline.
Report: 99%
